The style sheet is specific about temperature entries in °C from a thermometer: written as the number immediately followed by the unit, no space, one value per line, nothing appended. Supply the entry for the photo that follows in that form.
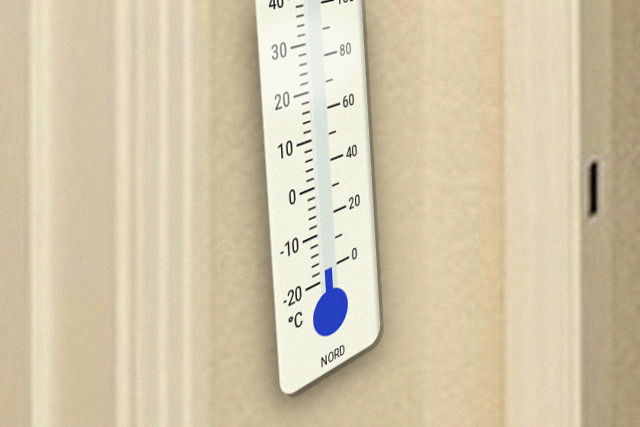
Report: -18°C
